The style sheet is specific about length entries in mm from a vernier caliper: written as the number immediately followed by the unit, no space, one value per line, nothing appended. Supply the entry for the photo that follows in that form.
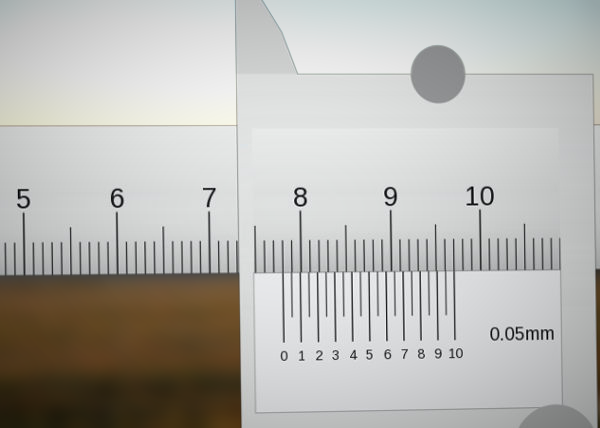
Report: 78.0mm
